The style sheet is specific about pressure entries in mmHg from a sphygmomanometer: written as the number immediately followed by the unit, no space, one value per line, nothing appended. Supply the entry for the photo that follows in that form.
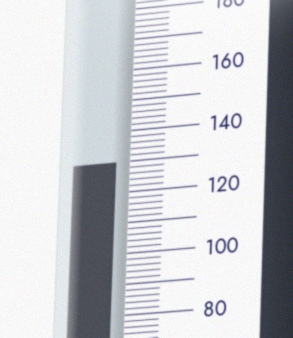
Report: 130mmHg
